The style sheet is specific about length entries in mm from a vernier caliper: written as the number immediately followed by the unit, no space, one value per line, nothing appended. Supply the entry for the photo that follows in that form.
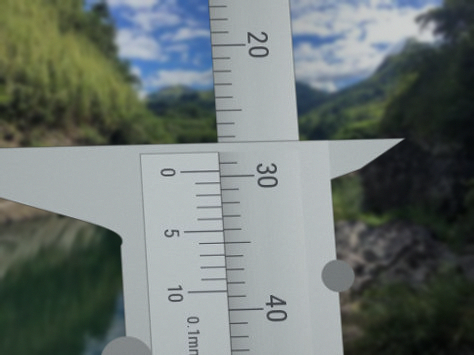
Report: 29.6mm
